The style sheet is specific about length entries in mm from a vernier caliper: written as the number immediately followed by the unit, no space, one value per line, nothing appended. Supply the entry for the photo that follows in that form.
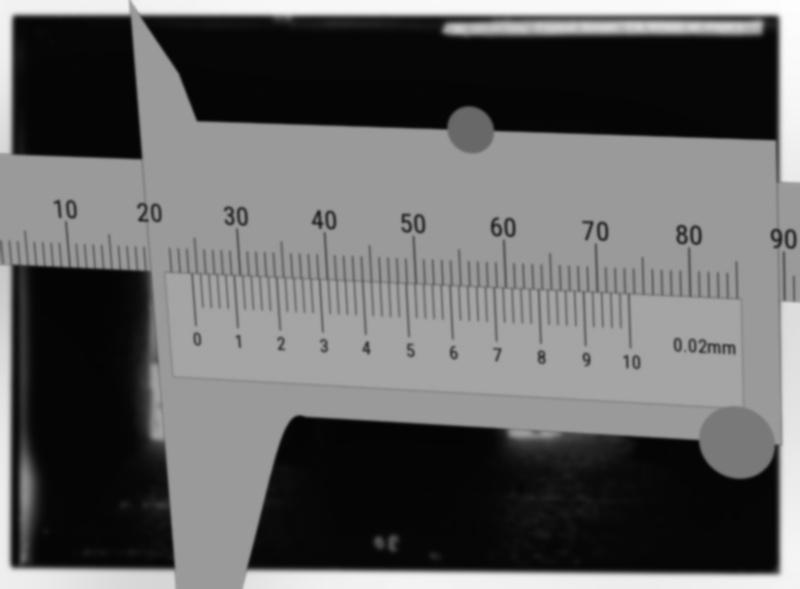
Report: 24.4mm
